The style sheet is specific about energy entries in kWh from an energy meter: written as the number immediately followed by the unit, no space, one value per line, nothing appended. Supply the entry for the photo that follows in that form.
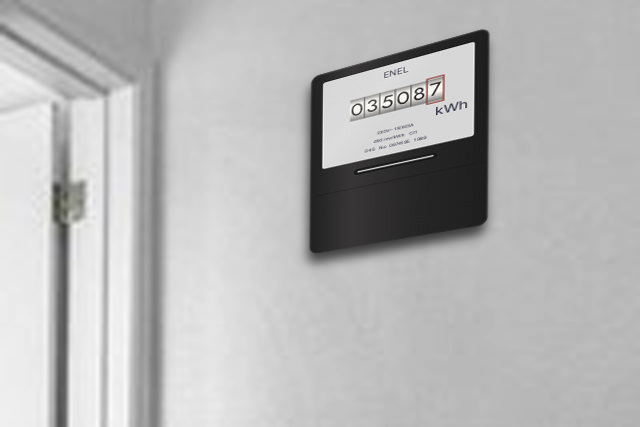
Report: 3508.7kWh
